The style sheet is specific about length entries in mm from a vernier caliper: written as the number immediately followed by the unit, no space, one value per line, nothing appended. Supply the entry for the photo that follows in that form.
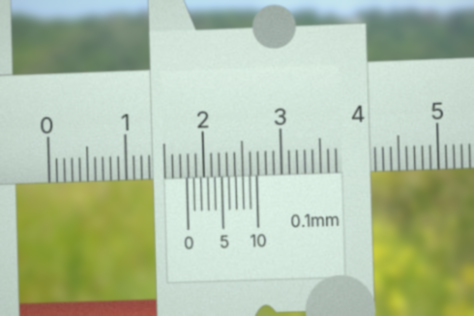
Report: 17.8mm
